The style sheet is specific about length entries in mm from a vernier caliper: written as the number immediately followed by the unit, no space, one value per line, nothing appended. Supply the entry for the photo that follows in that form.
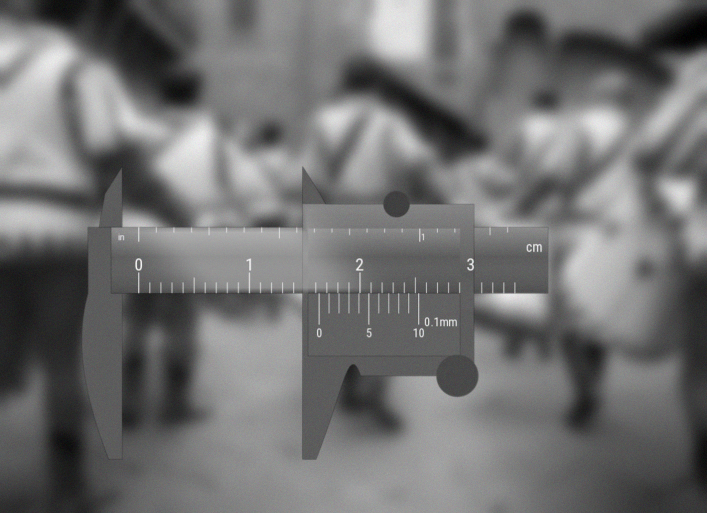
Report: 16.3mm
